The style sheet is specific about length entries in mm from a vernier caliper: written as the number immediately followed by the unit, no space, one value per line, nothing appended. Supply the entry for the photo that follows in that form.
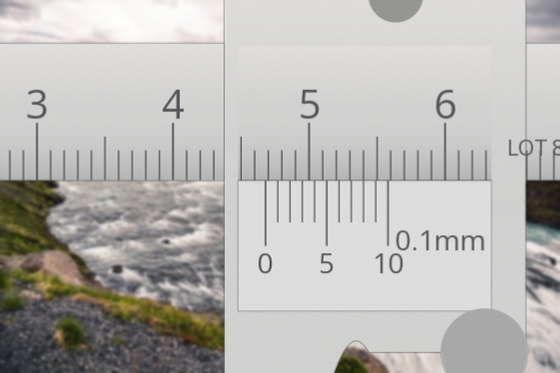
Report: 46.8mm
